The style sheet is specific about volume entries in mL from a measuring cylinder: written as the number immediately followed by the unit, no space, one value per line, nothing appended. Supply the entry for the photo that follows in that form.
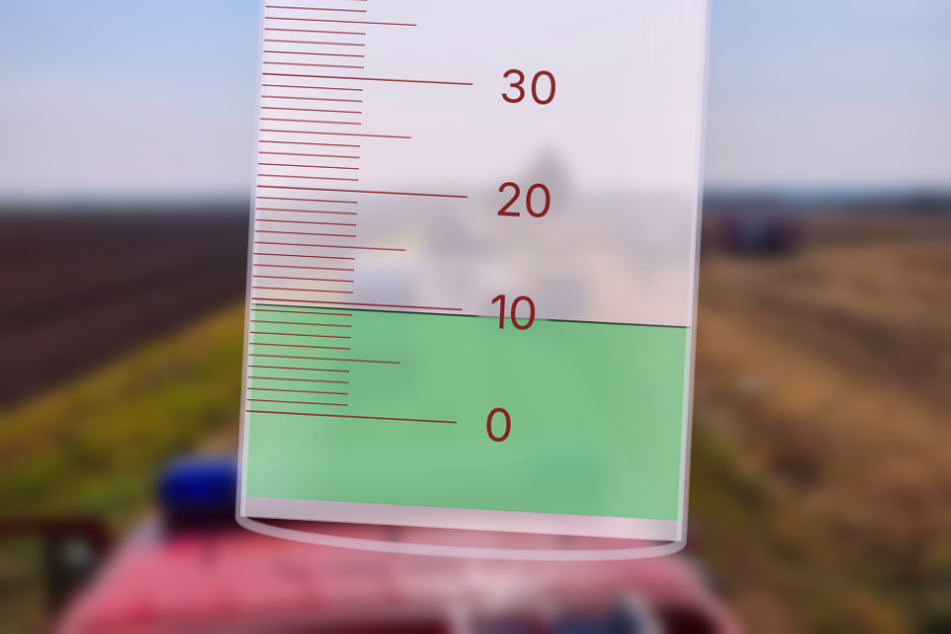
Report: 9.5mL
